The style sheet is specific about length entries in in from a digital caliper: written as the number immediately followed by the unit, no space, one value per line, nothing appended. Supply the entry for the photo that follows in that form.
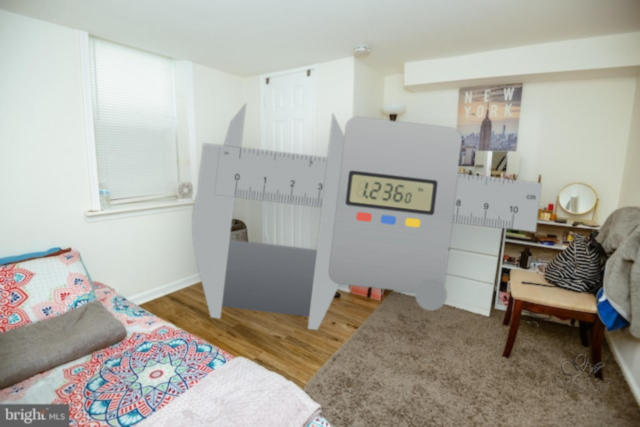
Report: 1.2360in
